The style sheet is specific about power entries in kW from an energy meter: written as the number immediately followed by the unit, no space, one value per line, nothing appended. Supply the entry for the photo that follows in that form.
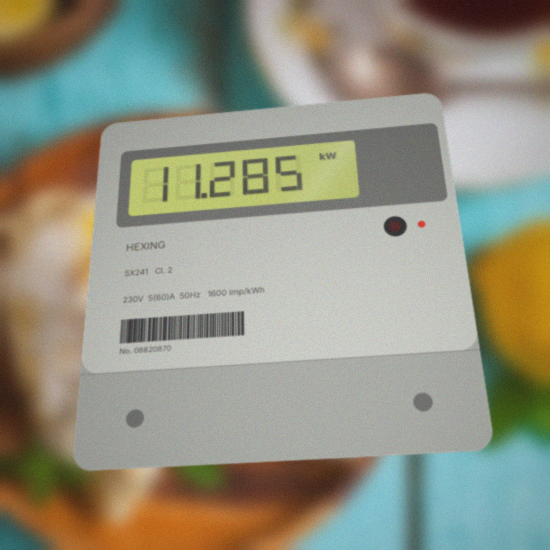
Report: 11.285kW
